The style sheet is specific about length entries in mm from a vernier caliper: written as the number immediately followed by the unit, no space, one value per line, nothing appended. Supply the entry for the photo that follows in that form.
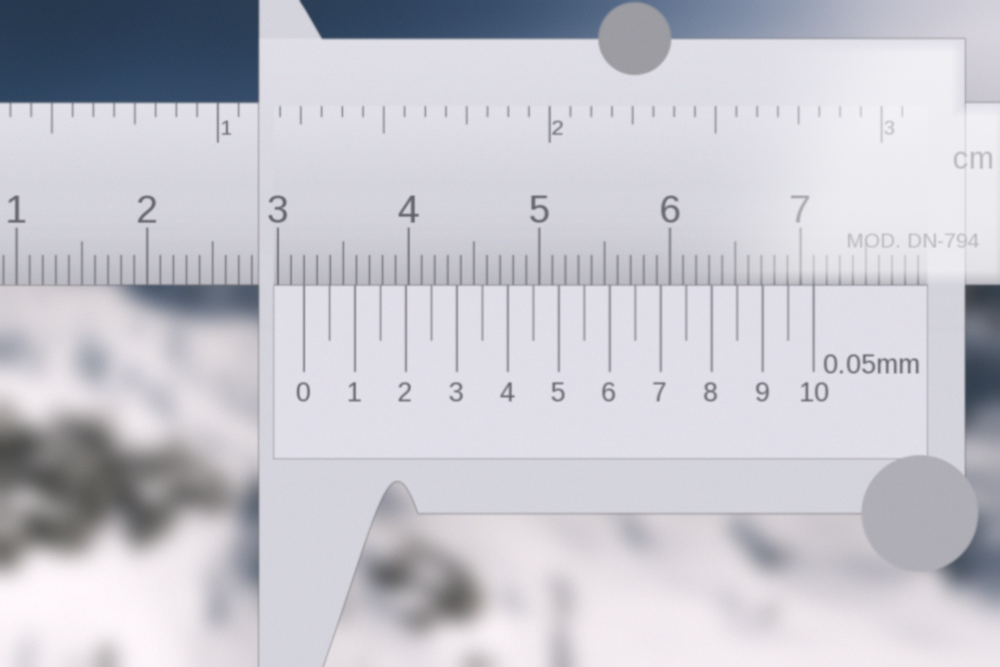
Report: 32.0mm
